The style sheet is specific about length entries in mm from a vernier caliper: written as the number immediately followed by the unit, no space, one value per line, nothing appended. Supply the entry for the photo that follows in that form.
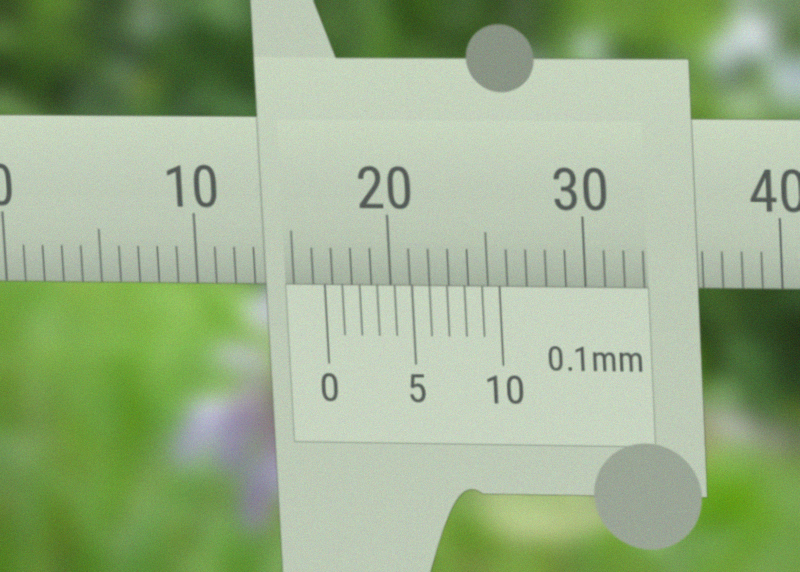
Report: 16.6mm
